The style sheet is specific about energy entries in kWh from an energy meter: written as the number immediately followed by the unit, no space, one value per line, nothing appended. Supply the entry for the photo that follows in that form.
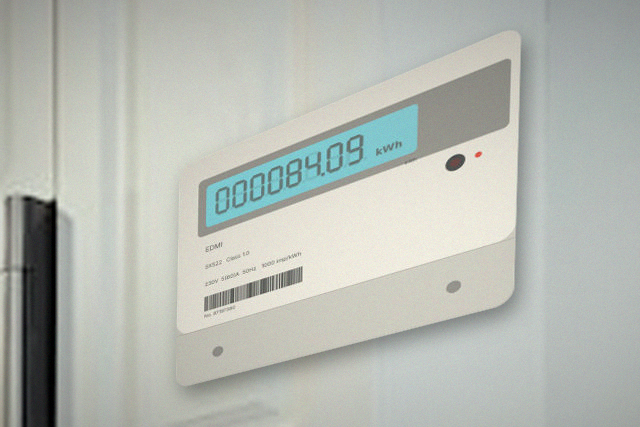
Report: 84.09kWh
